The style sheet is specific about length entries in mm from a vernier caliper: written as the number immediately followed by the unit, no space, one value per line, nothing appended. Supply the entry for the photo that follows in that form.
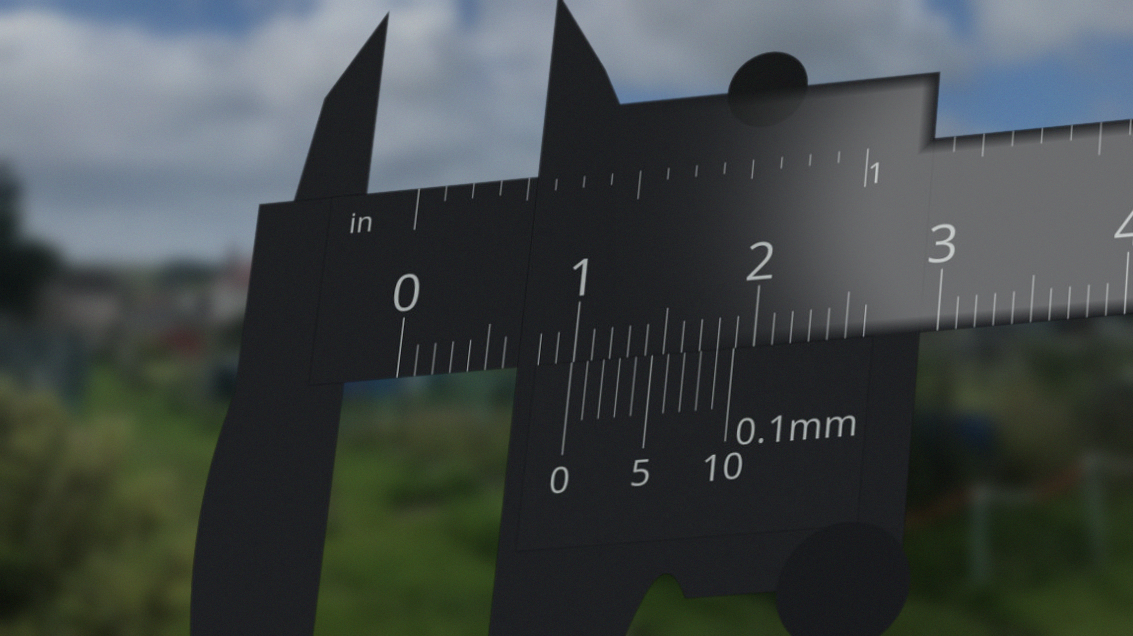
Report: 9.9mm
